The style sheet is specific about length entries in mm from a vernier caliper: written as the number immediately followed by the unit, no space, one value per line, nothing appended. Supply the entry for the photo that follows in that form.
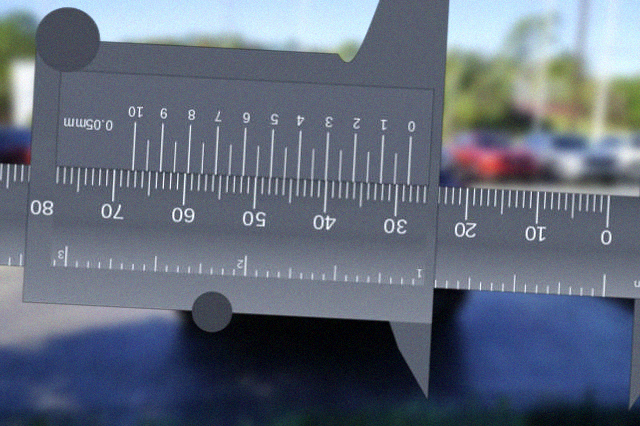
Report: 28.4mm
